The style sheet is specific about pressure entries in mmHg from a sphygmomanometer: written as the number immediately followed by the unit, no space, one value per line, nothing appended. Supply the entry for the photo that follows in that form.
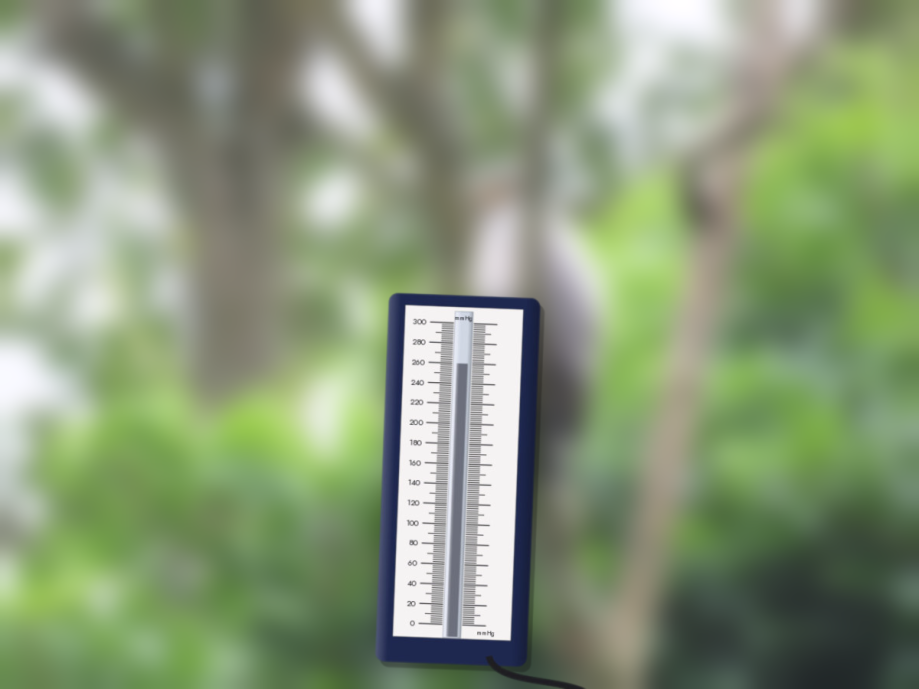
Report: 260mmHg
